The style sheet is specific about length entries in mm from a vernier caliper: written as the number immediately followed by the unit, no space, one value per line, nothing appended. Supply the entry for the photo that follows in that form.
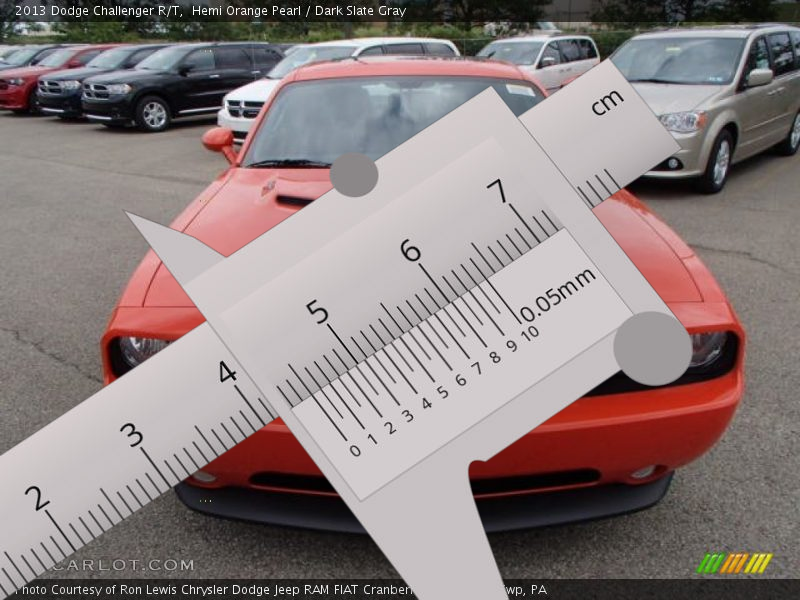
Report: 45.0mm
